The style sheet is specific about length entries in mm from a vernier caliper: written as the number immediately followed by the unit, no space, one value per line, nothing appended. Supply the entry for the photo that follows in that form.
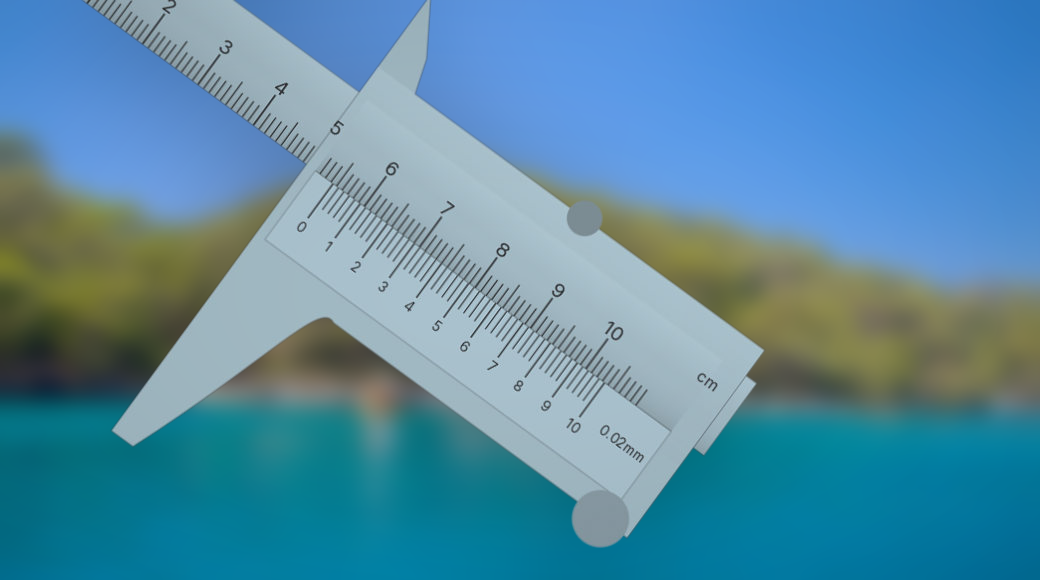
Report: 54.4mm
